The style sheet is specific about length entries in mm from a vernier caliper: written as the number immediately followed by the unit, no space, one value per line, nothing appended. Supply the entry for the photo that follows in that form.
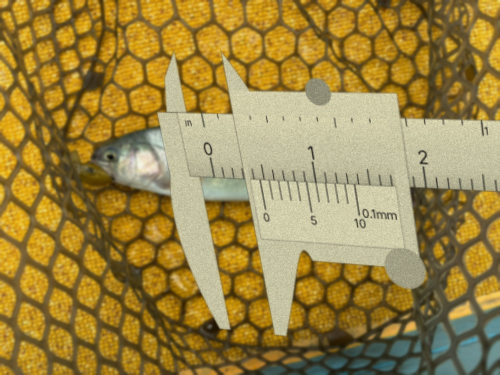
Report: 4.6mm
